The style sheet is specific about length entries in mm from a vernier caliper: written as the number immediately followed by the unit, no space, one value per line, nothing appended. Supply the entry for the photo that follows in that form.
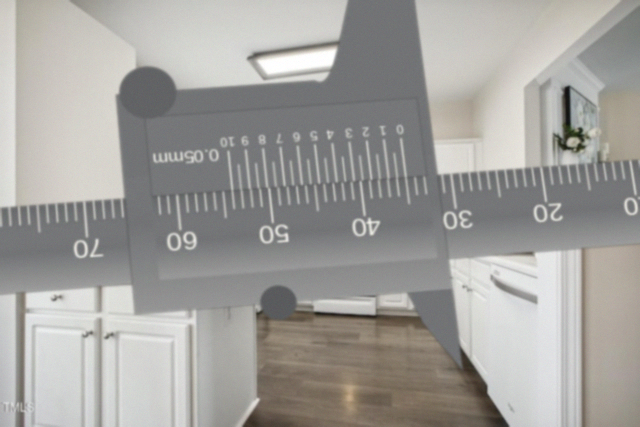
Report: 35.0mm
